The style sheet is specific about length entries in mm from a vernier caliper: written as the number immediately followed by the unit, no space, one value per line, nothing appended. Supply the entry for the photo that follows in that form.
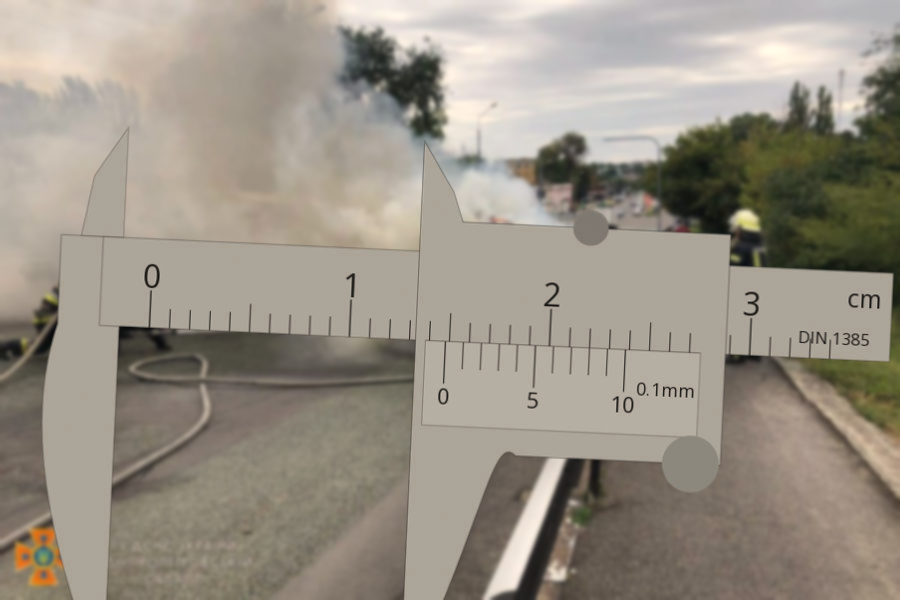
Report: 14.8mm
